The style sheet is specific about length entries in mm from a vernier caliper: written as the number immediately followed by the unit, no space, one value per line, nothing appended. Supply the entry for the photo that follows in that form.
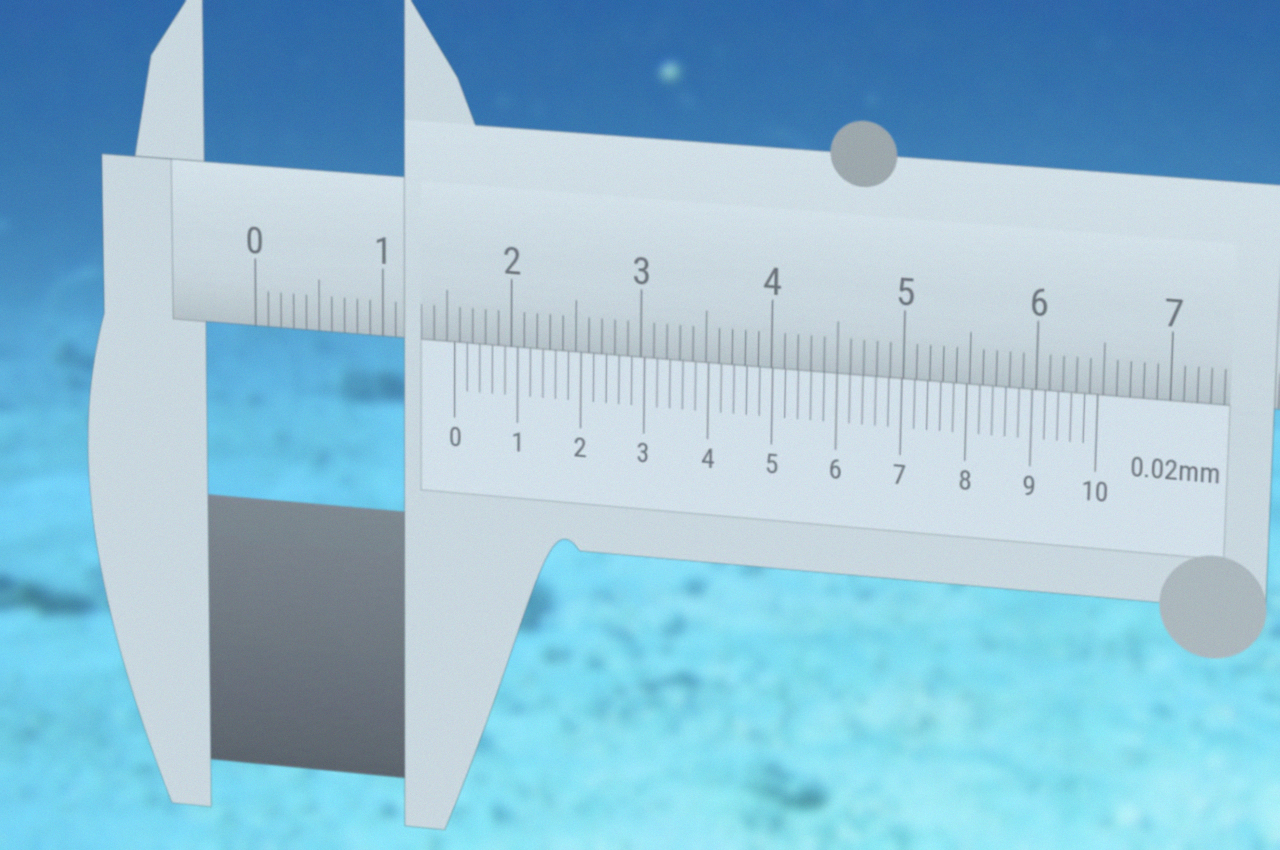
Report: 15.6mm
